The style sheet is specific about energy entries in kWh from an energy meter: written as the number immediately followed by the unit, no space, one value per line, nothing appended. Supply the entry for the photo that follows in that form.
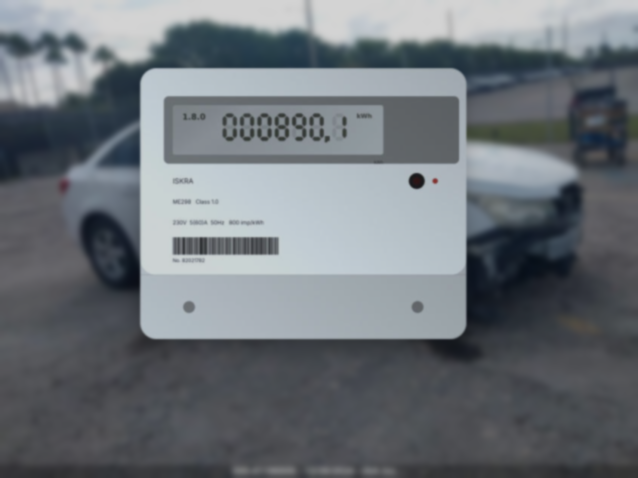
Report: 890.1kWh
